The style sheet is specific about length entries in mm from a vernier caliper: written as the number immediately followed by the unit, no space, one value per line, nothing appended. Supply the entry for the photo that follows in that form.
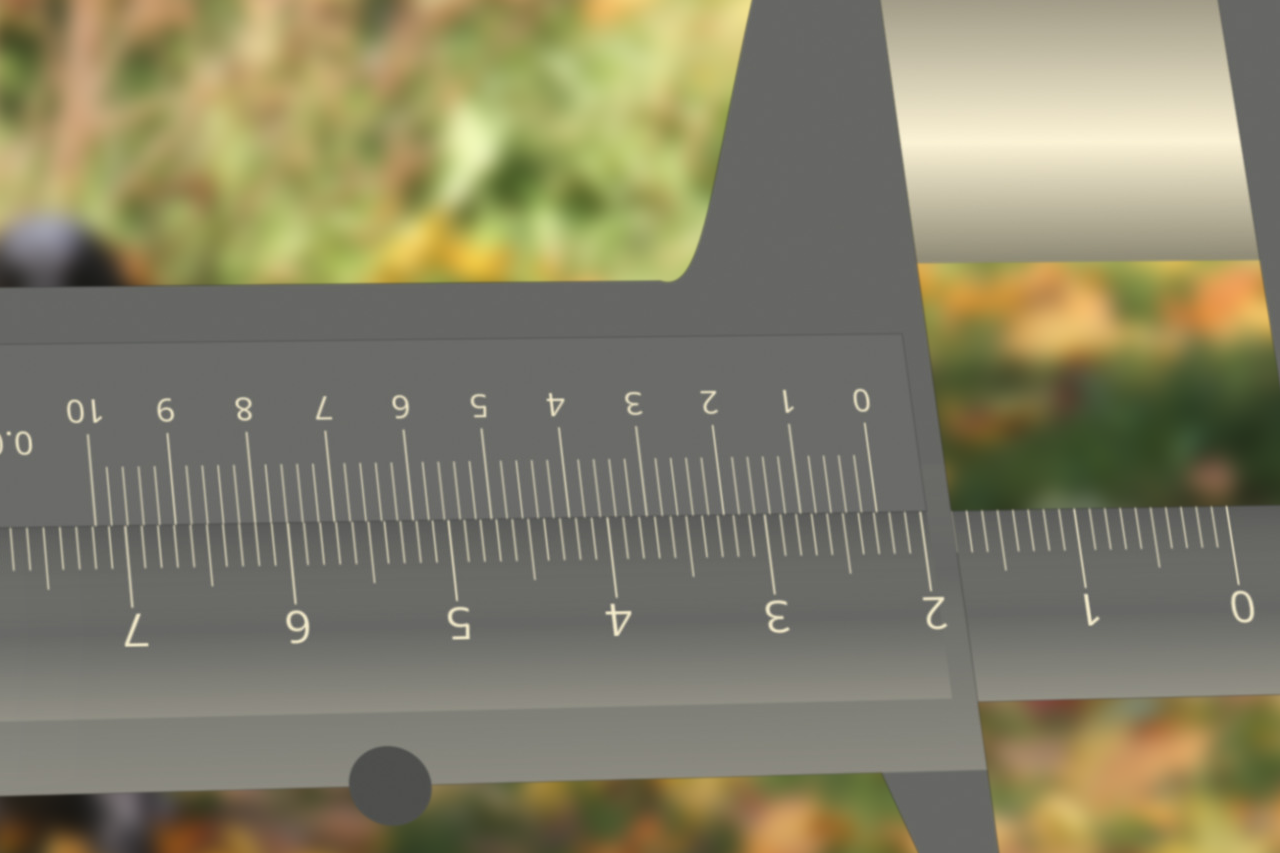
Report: 22.8mm
